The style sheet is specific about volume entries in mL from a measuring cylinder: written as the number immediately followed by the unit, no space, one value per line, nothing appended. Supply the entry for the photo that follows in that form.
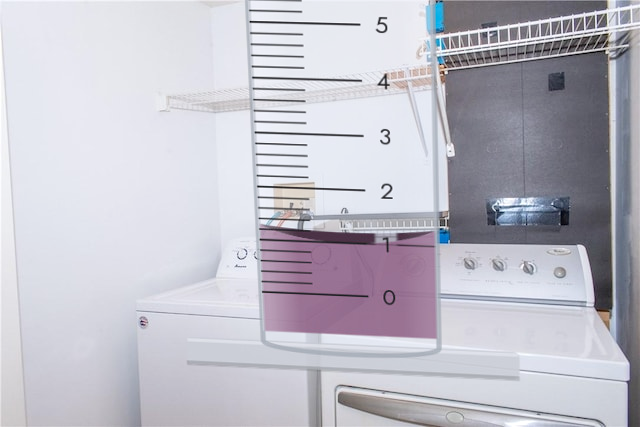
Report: 1mL
